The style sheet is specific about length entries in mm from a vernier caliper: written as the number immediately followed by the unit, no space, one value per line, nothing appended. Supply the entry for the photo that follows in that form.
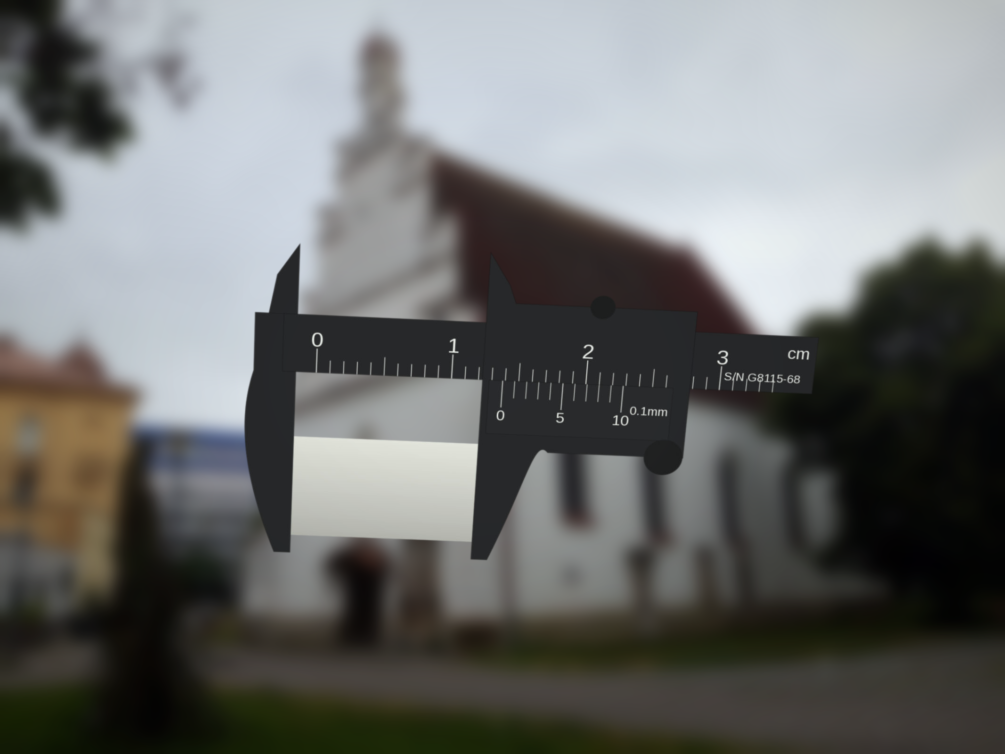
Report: 13.8mm
